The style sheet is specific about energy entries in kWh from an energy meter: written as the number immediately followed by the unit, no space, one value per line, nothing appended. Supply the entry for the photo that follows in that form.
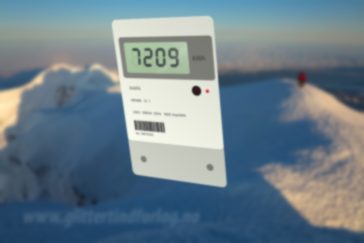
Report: 7209kWh
